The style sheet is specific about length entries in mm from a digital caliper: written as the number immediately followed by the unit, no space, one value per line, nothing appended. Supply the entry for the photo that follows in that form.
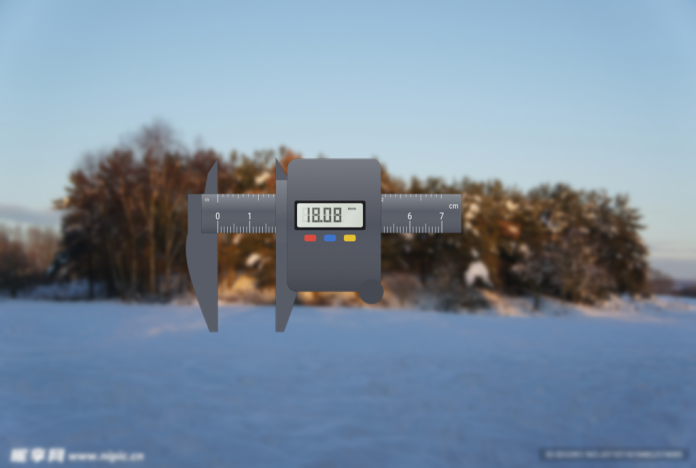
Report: 18.08mm
